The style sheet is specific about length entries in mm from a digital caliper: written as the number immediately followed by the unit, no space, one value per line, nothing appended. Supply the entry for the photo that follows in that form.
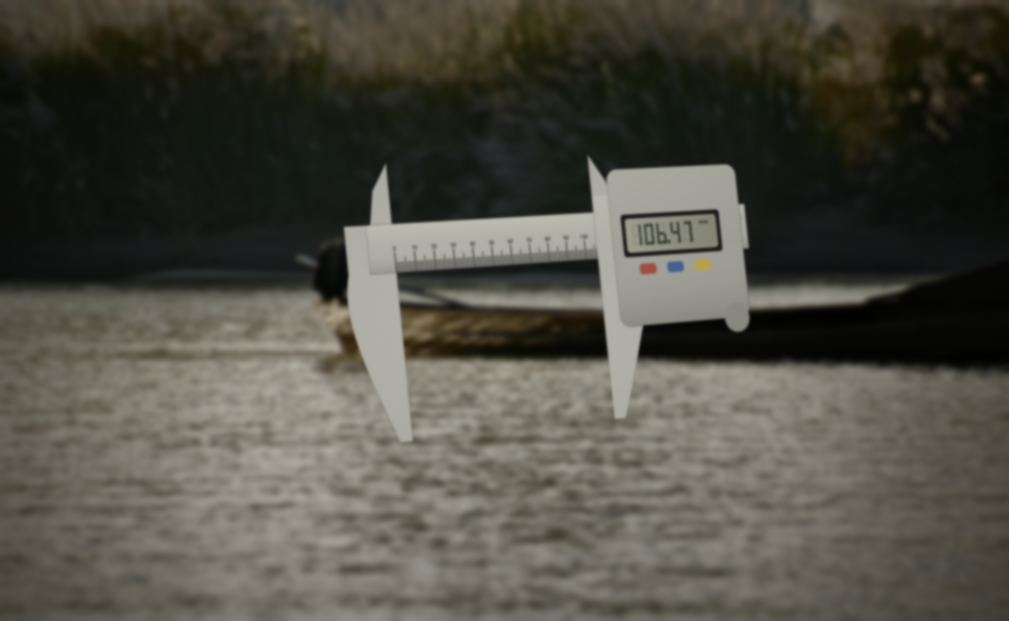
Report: 106.47mm
